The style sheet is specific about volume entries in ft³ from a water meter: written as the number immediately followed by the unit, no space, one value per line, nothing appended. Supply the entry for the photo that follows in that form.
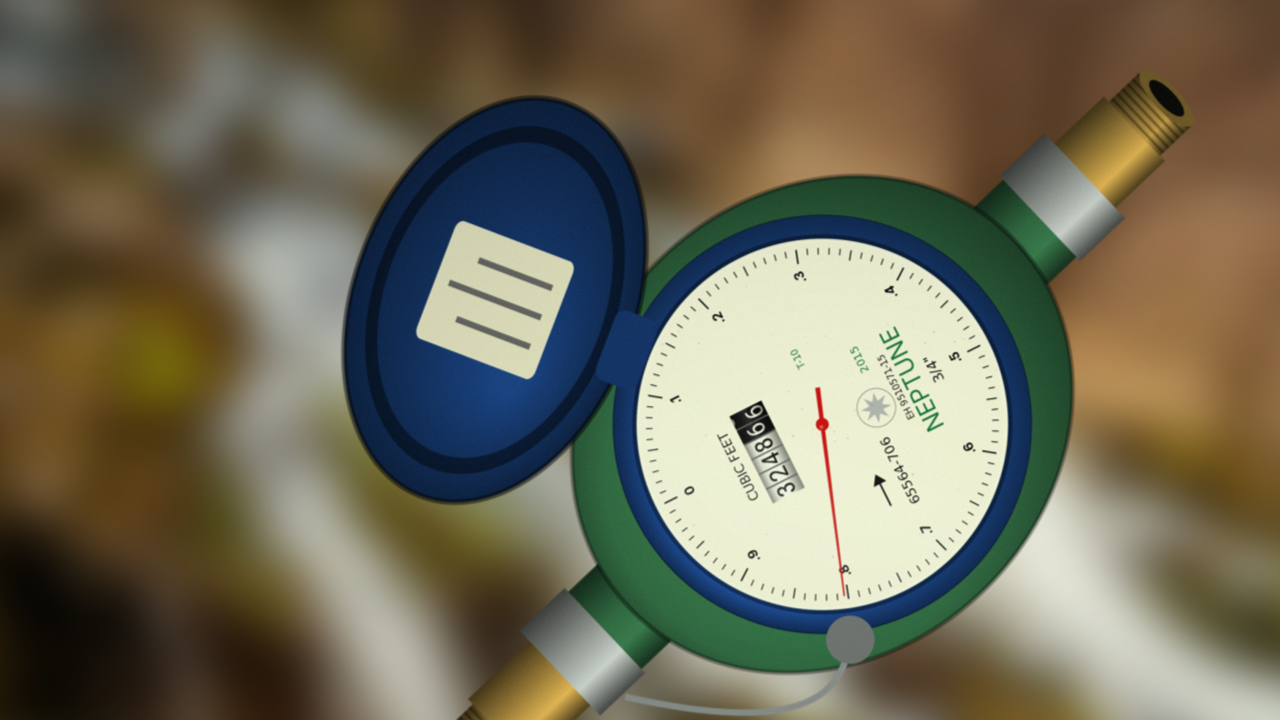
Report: 324865.80ft³
